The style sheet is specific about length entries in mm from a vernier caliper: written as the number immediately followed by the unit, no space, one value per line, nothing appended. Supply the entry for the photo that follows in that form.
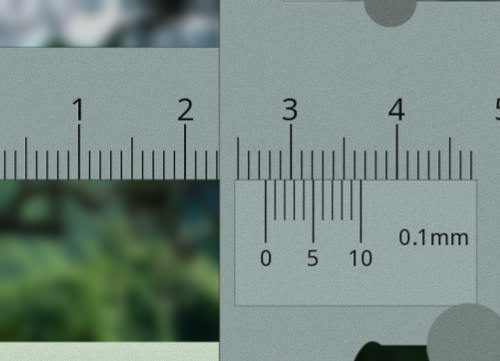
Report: 27.6mm
